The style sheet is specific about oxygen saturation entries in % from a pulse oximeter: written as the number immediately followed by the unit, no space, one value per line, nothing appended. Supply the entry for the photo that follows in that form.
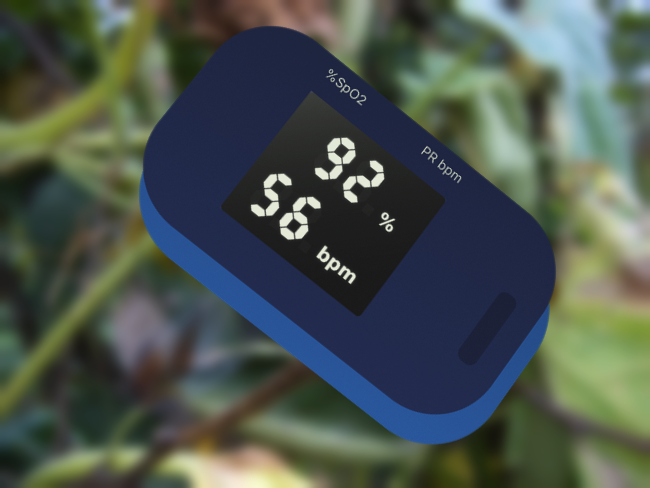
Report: 92%
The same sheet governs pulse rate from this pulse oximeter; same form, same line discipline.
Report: 56bpm
